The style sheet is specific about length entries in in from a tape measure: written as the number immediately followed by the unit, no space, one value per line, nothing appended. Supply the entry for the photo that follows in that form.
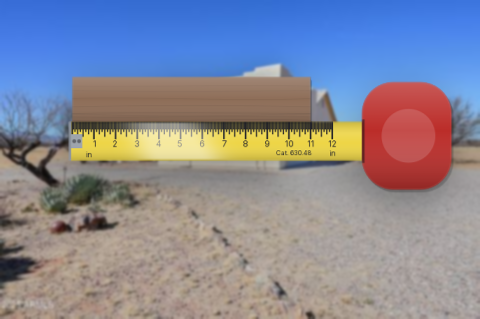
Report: 11in
